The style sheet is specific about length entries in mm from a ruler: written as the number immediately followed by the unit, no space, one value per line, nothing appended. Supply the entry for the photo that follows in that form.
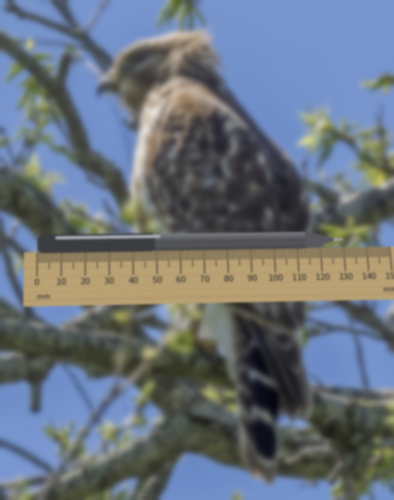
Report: 130mm
